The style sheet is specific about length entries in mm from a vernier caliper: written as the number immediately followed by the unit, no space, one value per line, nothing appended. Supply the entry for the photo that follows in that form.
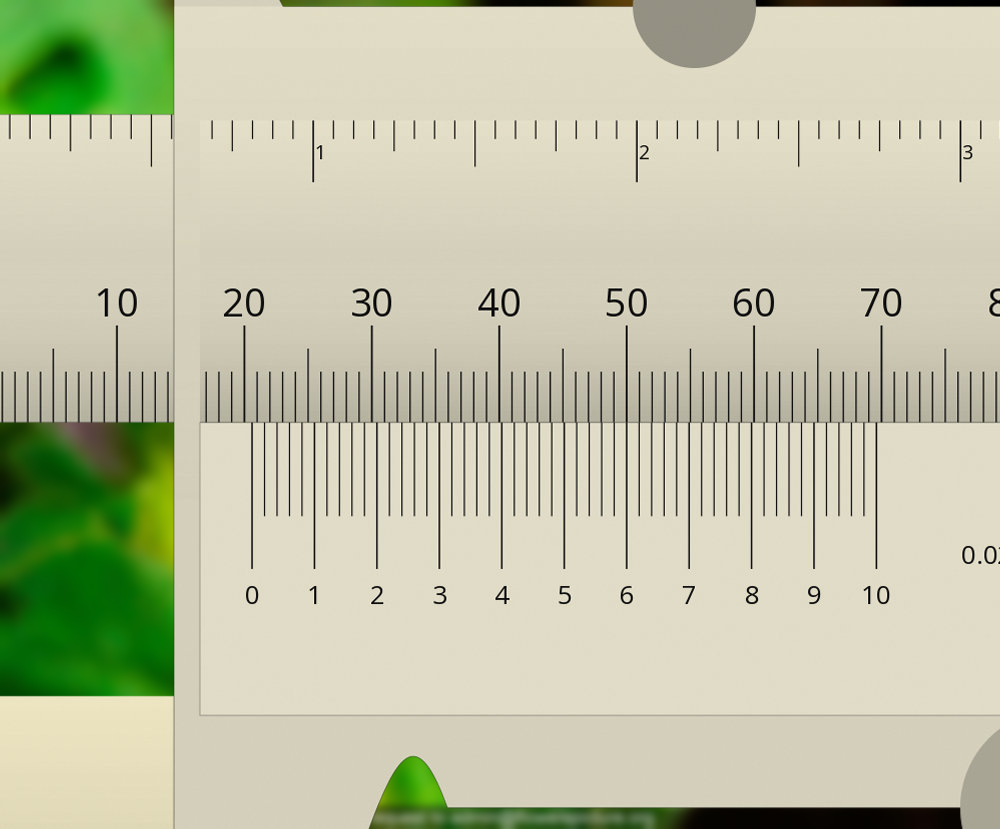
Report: 20.6mm
